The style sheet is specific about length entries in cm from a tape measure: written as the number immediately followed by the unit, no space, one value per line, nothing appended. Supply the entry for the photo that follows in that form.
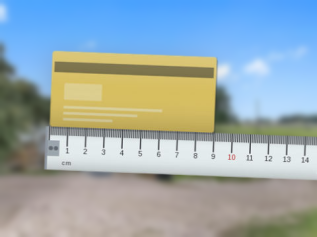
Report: 9cm
